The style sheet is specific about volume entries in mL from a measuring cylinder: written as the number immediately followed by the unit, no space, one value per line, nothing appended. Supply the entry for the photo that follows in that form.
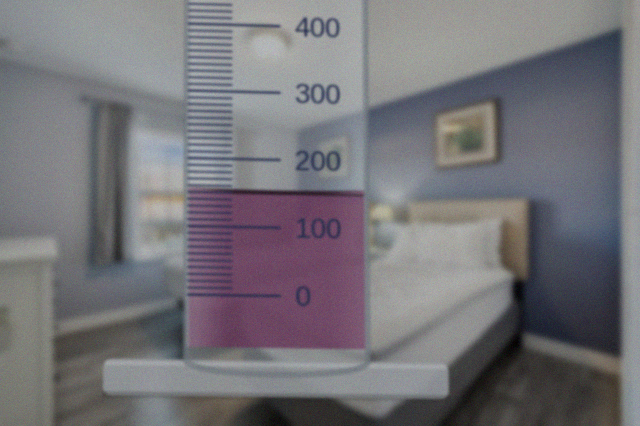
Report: 150mL
